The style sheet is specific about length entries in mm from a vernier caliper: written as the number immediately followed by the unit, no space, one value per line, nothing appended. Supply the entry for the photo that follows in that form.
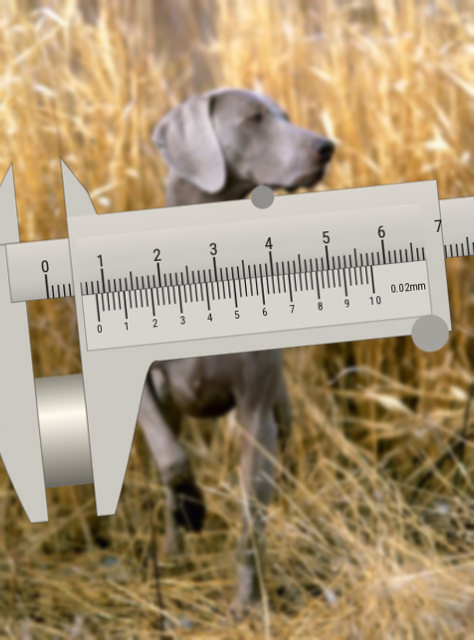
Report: 8.6mm
